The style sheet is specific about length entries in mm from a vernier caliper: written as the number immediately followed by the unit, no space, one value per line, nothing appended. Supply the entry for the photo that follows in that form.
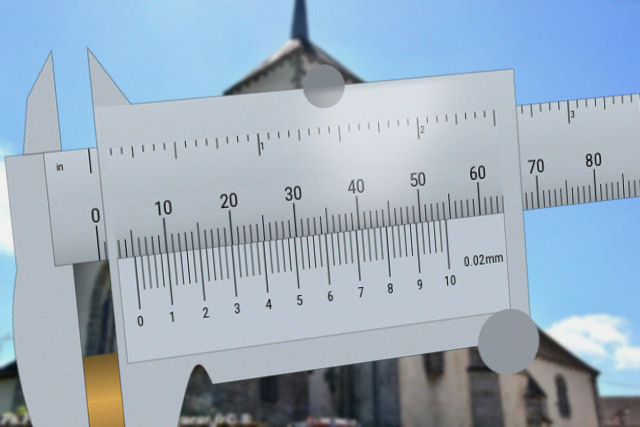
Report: 5.2mm
